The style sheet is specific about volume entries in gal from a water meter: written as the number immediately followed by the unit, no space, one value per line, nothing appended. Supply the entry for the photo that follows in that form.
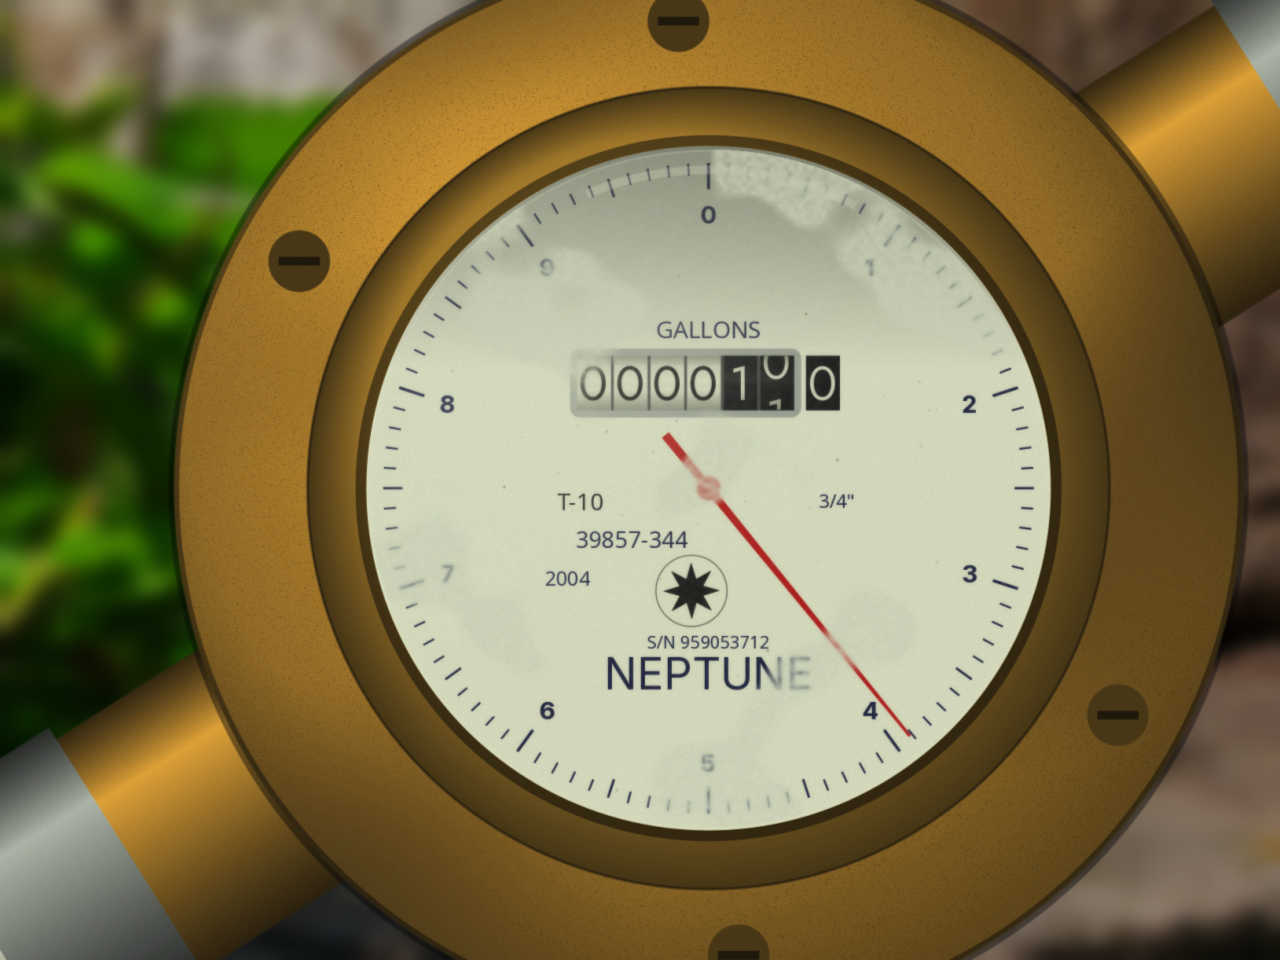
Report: 103.9gal
